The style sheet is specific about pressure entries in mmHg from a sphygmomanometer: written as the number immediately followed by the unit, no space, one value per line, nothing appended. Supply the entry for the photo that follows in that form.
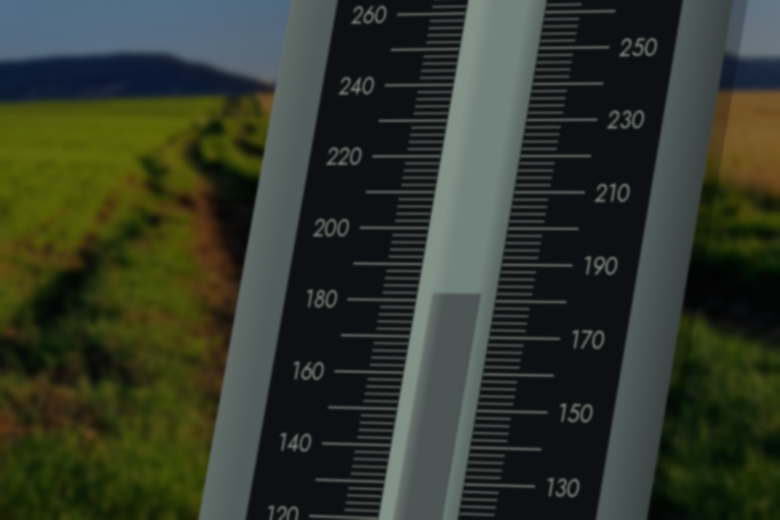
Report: 182mmHg
